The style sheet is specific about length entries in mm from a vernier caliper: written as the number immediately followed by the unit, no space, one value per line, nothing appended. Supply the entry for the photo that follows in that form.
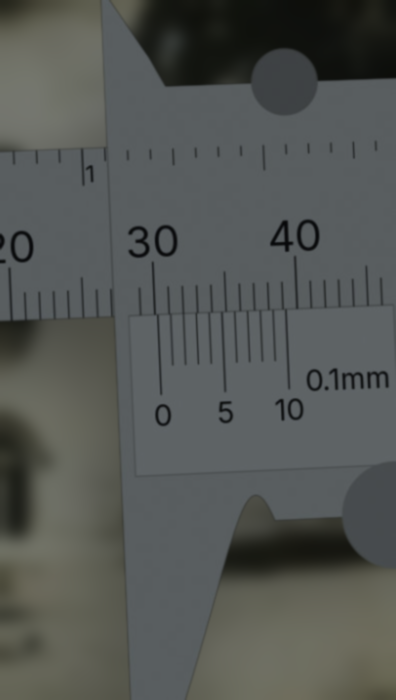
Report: 30.2mm
